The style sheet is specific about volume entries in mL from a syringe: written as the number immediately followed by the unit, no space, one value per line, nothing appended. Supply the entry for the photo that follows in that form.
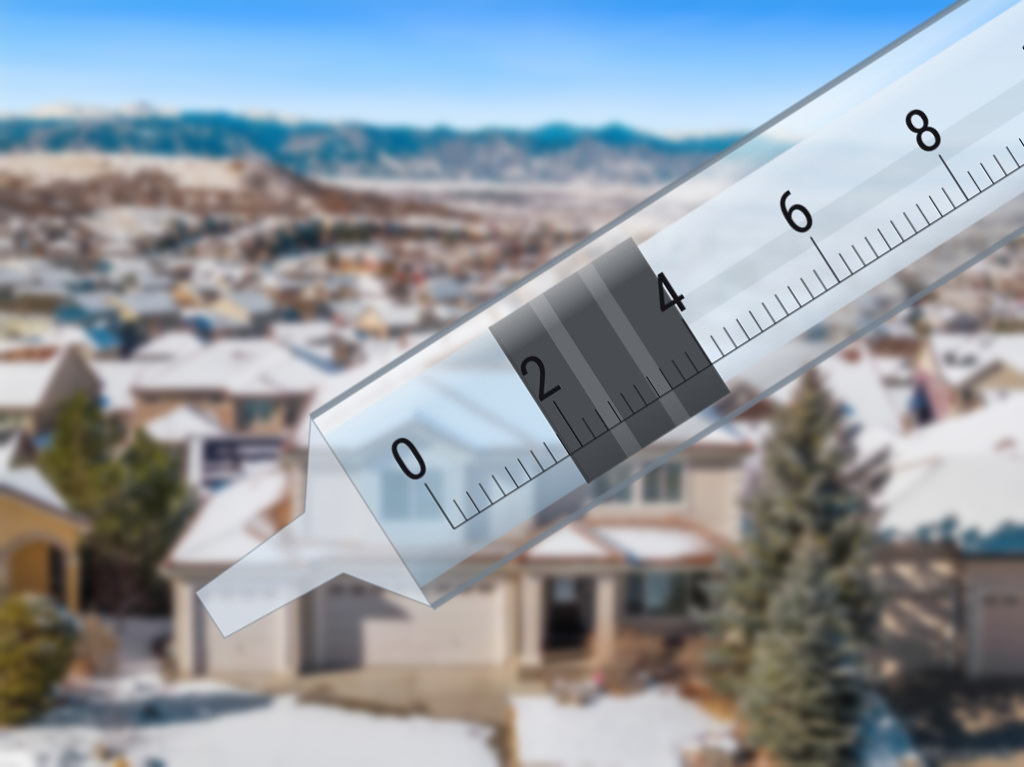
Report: 1.8mL
